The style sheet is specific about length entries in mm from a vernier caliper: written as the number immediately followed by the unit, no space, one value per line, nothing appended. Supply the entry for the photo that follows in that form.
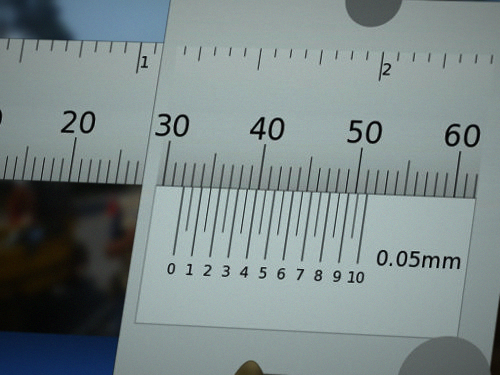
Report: 32.2mm
